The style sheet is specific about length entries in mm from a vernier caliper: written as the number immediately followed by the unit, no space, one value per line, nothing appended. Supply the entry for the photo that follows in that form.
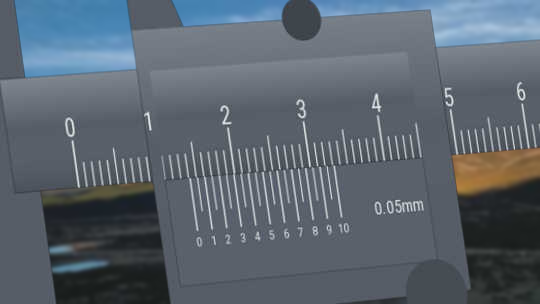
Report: 14.2mm
